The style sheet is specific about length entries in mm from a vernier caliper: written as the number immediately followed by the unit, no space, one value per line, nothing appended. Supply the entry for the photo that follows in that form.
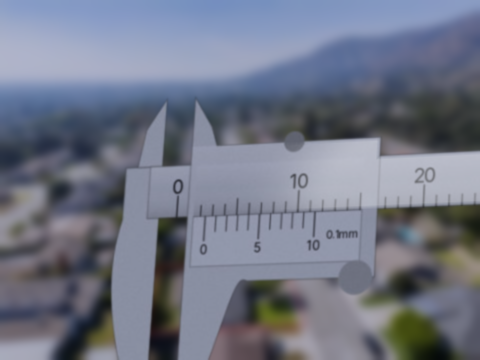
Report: 2.4mm
